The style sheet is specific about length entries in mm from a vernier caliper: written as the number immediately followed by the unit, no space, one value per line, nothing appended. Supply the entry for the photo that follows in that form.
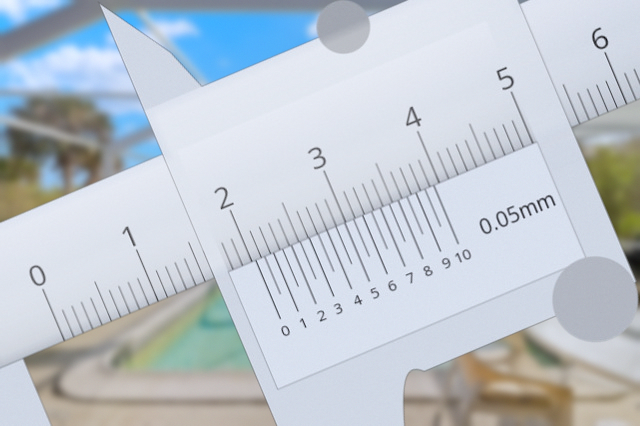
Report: 20.4mm
